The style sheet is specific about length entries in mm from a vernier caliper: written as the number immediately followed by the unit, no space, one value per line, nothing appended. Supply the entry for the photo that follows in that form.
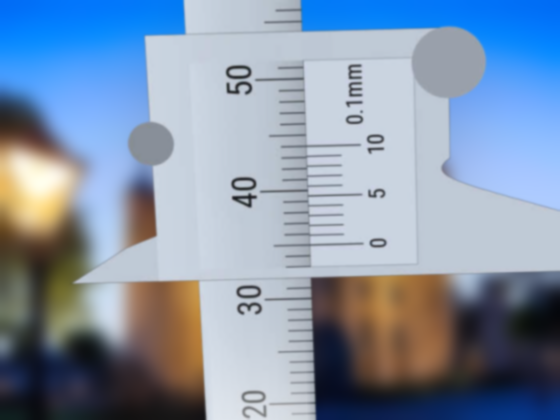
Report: 35.0mm
